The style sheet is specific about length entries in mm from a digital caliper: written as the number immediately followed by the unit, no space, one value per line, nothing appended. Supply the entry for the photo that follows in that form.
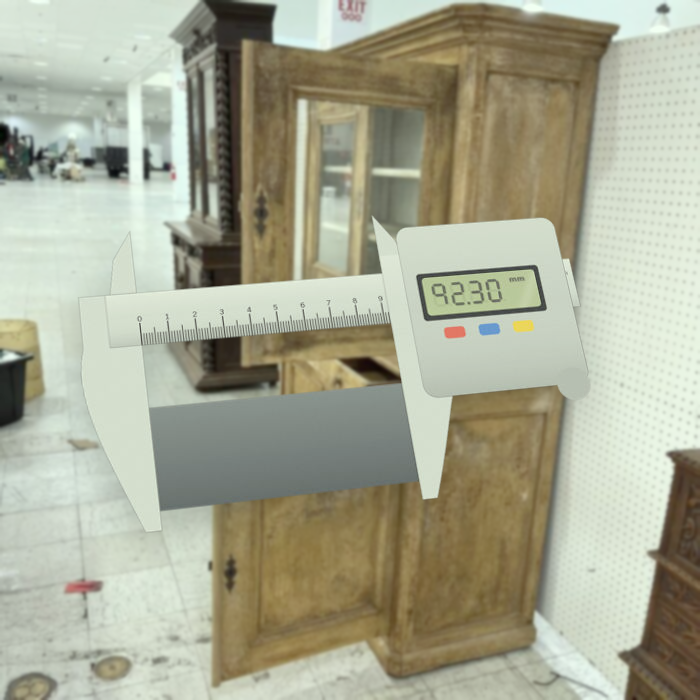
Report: 92.30mm
